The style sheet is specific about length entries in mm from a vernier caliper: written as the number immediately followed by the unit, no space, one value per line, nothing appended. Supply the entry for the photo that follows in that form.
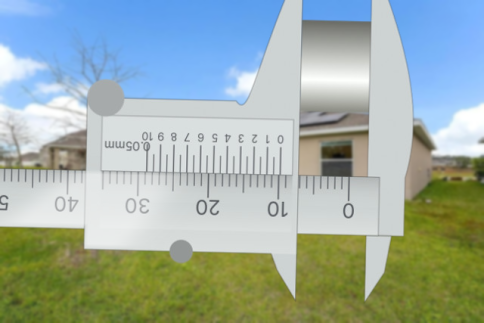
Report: 9.8mm
